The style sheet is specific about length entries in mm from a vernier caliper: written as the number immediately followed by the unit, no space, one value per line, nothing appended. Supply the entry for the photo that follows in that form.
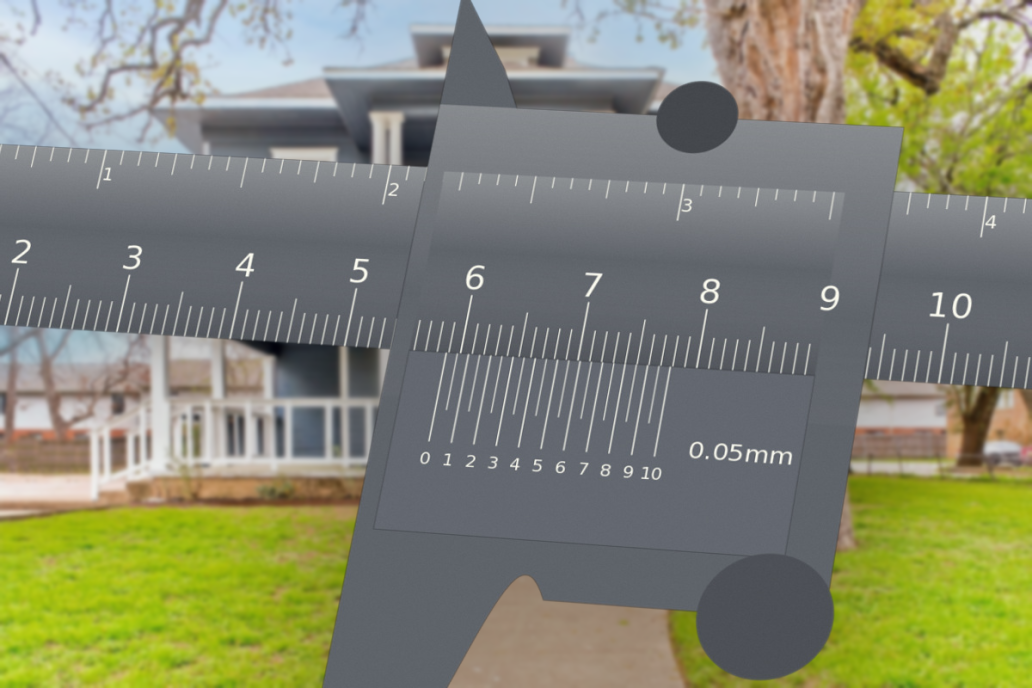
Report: 58.8mm
